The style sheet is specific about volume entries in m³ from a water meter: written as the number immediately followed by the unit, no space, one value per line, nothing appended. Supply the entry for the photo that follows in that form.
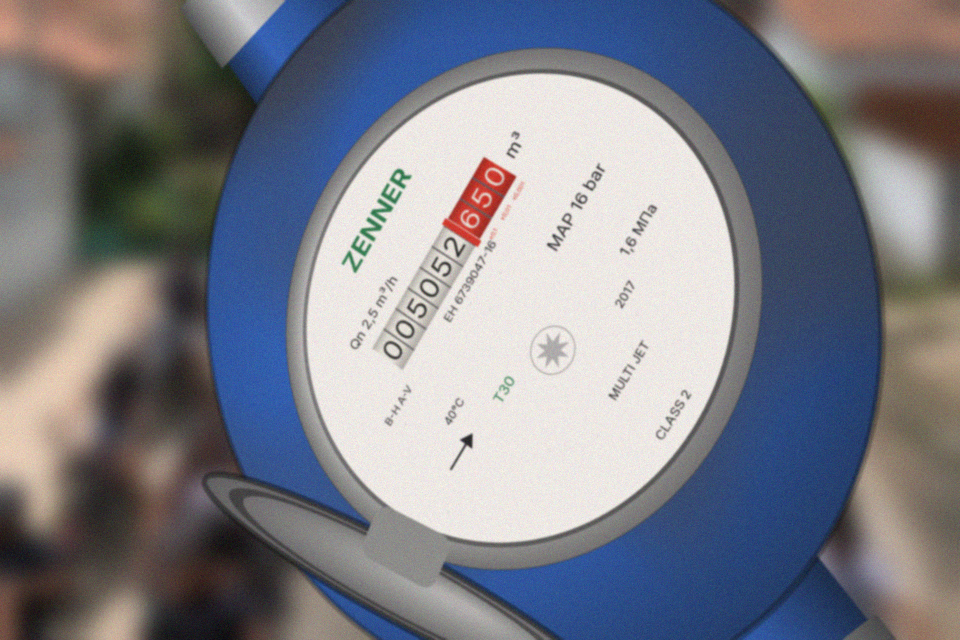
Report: 5052.650m³
